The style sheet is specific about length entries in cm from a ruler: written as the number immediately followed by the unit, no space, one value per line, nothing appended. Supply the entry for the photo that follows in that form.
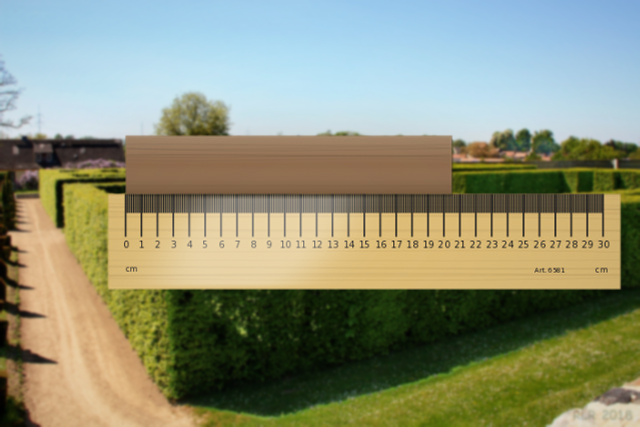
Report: 20.5cm
